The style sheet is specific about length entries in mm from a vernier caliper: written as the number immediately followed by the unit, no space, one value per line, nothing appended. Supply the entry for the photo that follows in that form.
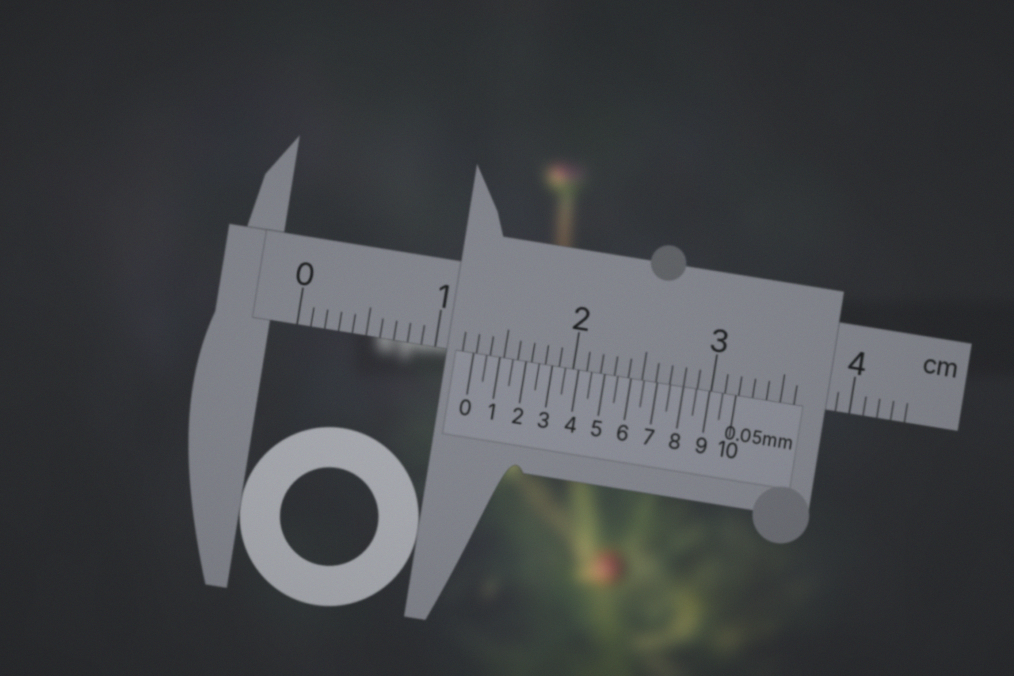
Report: 12.8mm
